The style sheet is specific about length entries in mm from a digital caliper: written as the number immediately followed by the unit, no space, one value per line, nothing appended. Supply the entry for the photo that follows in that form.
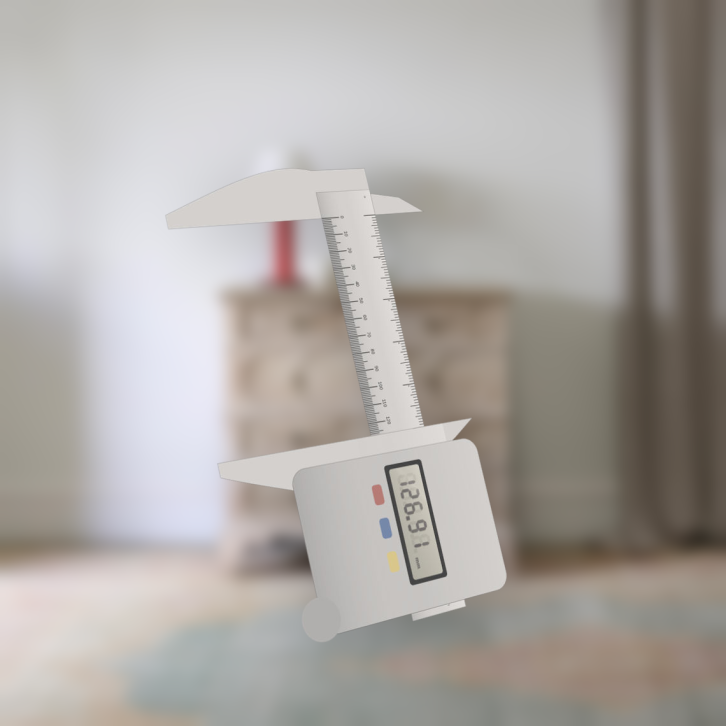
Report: 126.91mm
